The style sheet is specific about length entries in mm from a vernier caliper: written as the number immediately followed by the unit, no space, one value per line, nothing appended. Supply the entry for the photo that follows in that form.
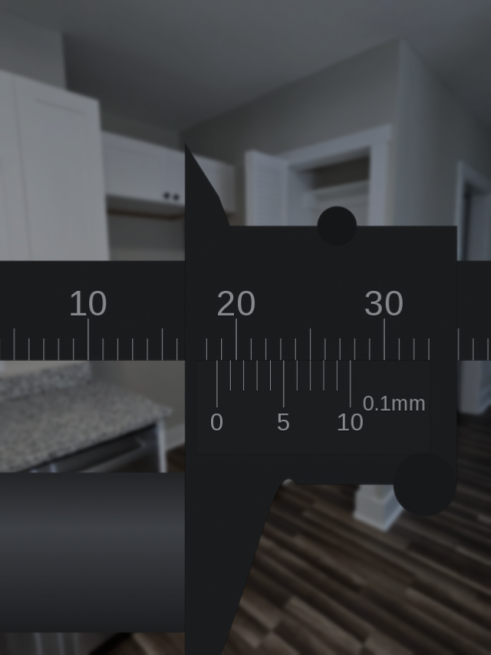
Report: 18.7mm
